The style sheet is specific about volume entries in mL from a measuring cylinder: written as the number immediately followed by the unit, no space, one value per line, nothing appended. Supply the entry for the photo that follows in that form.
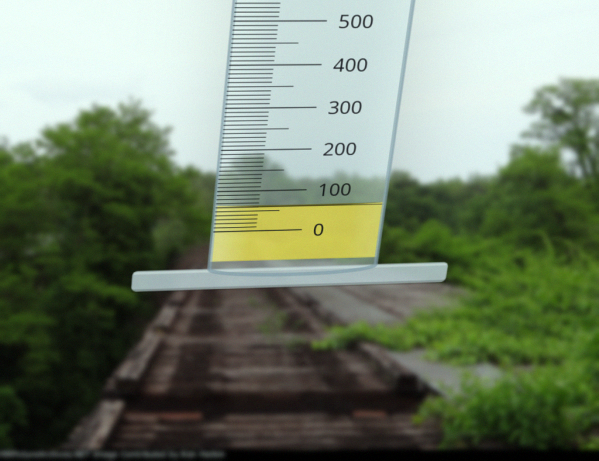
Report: 60mL
